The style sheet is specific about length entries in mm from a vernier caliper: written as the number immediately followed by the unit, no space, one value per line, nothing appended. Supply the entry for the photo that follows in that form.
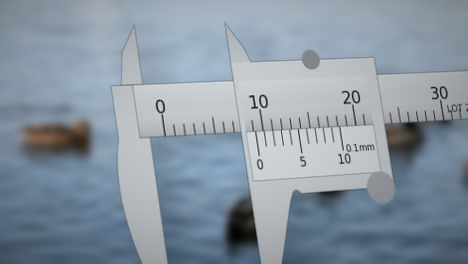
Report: 9.2mm
